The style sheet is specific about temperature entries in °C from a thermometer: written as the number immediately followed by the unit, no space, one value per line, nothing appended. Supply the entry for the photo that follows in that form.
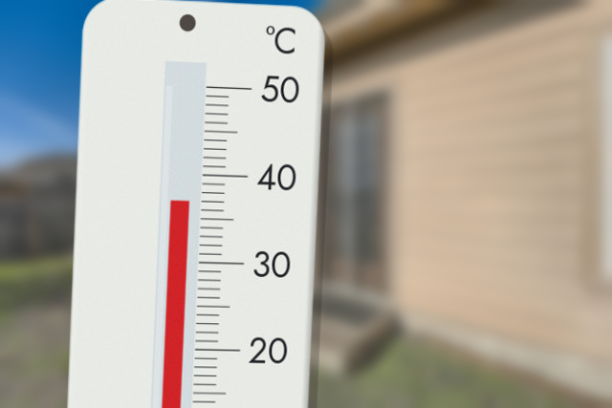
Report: 37°C
